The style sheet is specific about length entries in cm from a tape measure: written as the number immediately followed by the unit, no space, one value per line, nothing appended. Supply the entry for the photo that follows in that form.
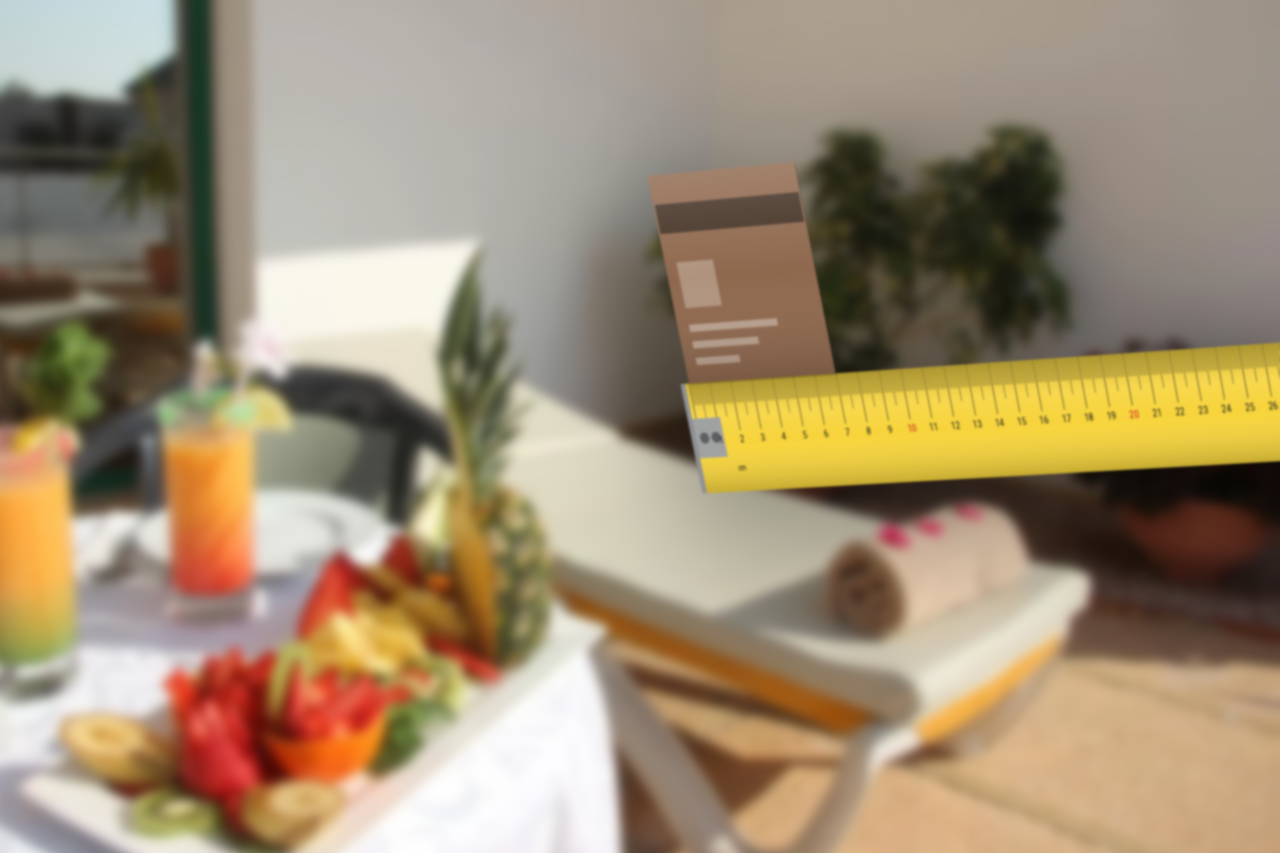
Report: 7cm
